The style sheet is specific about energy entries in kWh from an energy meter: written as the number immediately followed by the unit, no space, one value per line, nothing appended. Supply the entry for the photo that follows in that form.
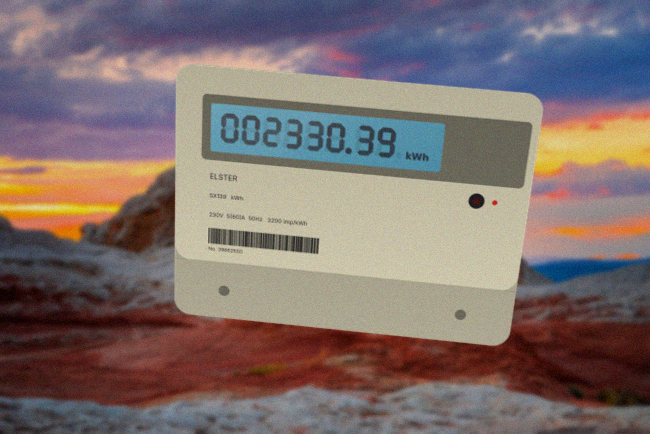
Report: 2330.39kWh
